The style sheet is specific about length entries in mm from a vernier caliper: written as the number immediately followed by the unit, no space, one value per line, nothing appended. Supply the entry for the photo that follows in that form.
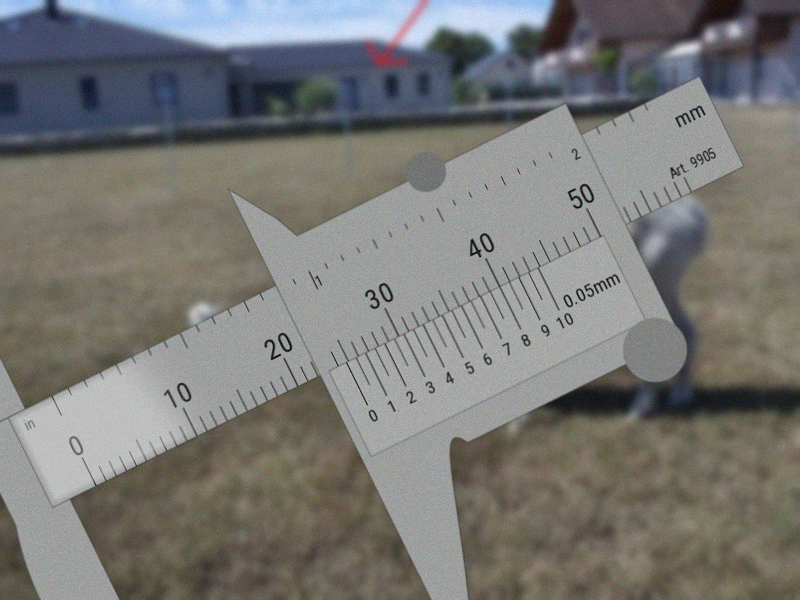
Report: 24.8mm
